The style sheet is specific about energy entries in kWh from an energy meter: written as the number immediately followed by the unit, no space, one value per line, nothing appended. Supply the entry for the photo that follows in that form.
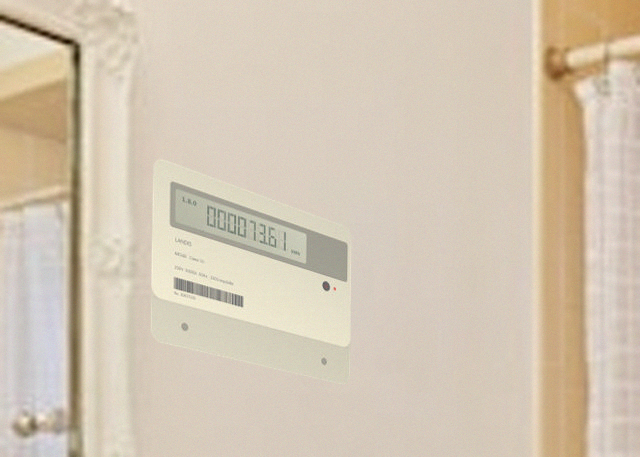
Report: 73.61kWh
